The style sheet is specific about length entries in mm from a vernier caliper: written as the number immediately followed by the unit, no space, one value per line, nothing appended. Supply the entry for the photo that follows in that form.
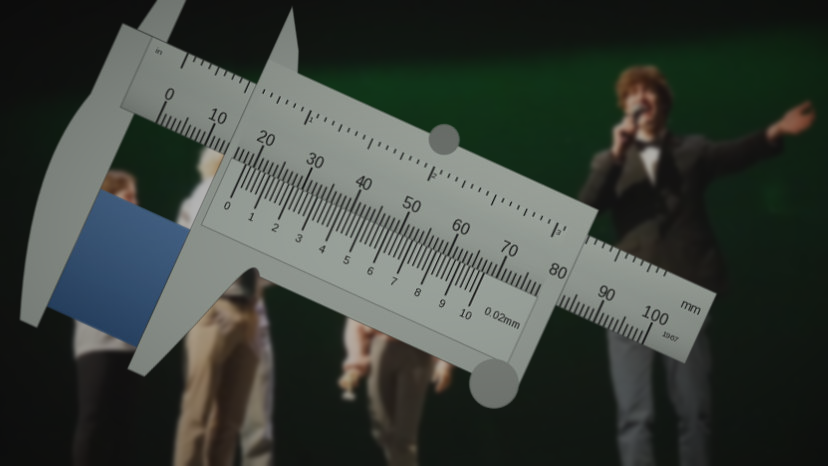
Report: 18.5mm
